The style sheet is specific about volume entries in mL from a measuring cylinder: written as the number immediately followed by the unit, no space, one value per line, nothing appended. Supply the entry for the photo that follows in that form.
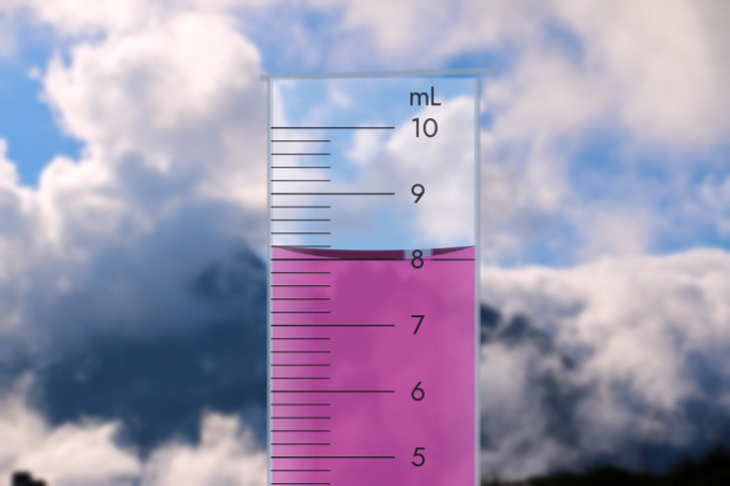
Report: 8mL
